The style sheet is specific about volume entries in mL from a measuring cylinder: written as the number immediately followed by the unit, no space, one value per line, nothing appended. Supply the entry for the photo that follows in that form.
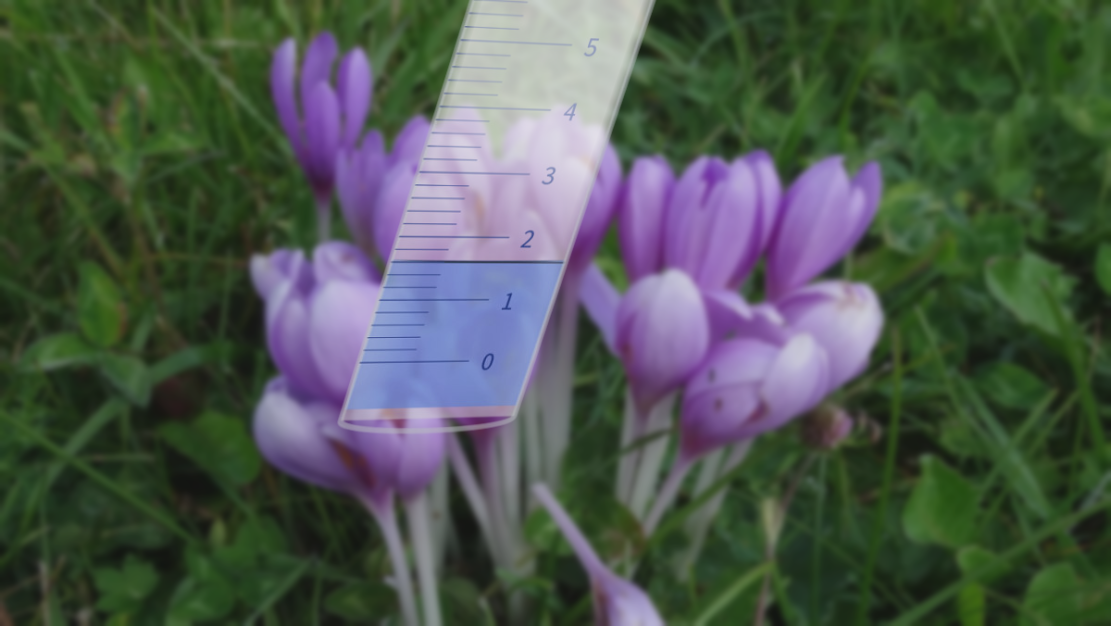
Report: 1.6mL
